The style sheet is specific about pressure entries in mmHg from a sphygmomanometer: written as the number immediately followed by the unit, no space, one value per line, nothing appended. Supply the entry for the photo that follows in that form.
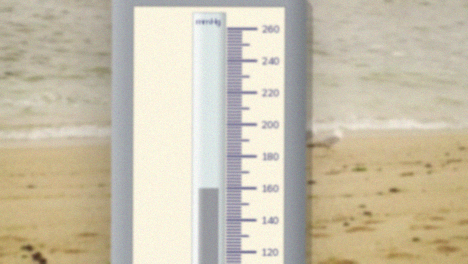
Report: 160mmHg
